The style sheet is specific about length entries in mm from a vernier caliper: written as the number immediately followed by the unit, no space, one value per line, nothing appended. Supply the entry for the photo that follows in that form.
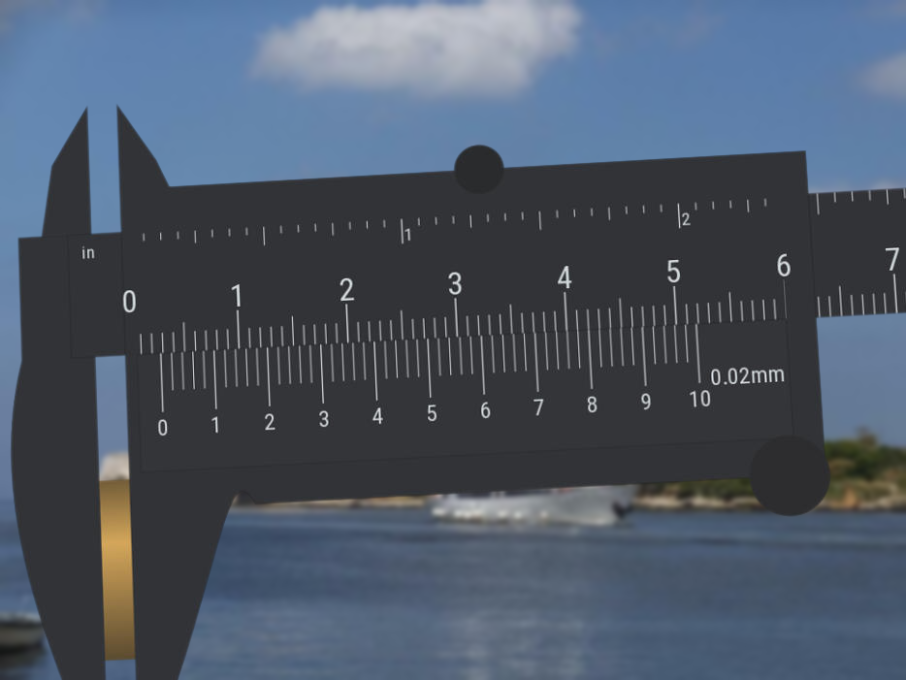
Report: 2.8mm
